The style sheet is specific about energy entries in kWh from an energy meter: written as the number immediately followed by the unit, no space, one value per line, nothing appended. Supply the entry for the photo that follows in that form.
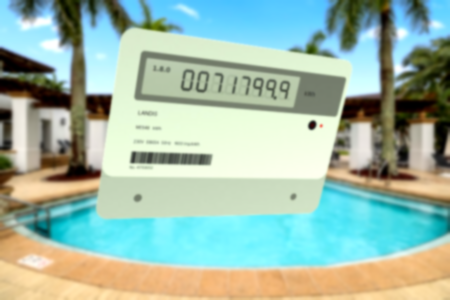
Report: 71799.9kWh
